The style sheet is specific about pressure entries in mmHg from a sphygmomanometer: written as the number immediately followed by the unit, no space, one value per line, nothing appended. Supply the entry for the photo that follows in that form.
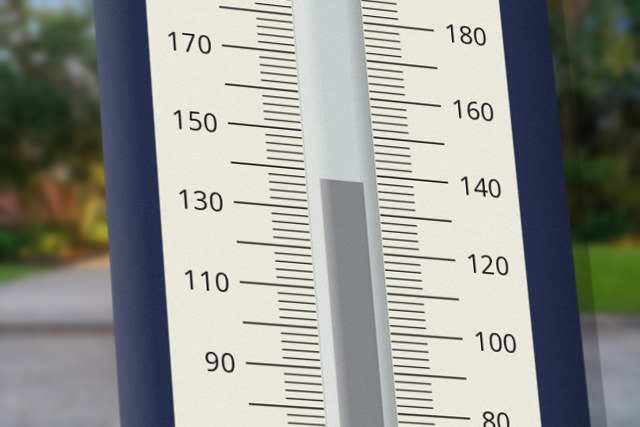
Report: 138mmHg
